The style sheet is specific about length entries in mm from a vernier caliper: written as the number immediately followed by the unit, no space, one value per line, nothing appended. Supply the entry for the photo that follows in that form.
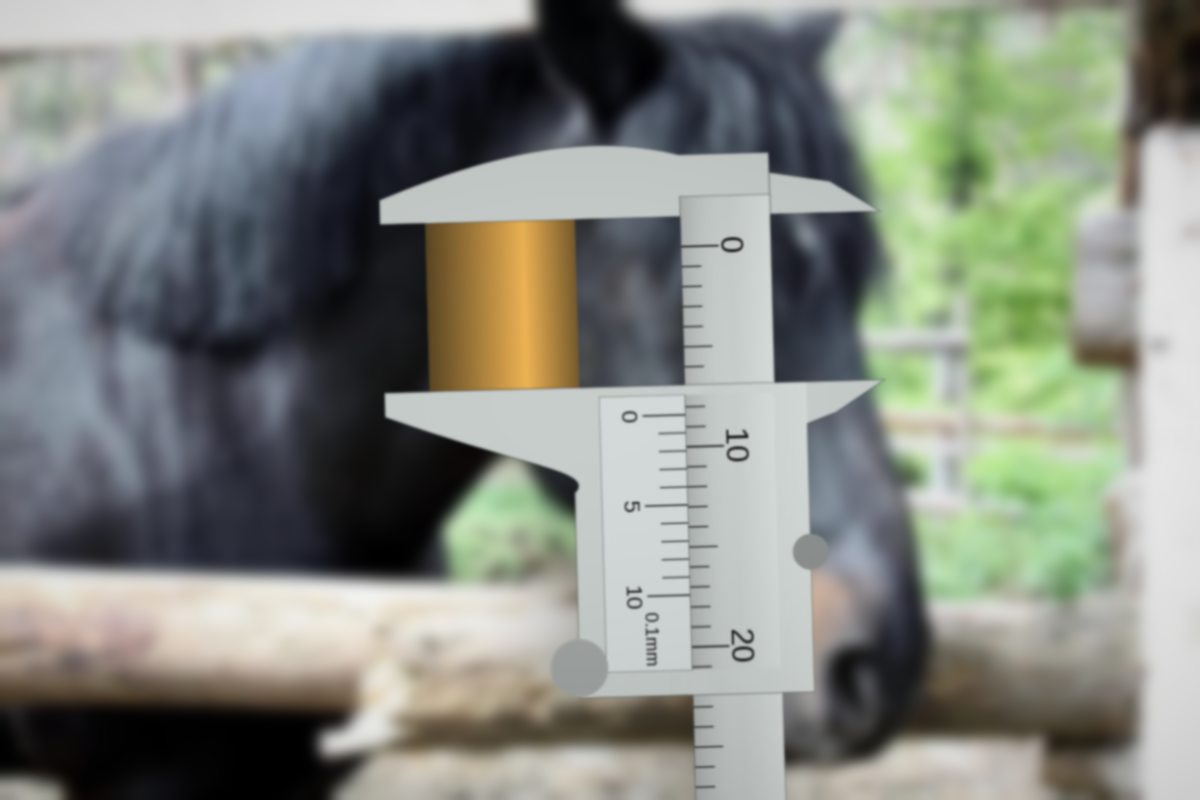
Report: 8.4mm
